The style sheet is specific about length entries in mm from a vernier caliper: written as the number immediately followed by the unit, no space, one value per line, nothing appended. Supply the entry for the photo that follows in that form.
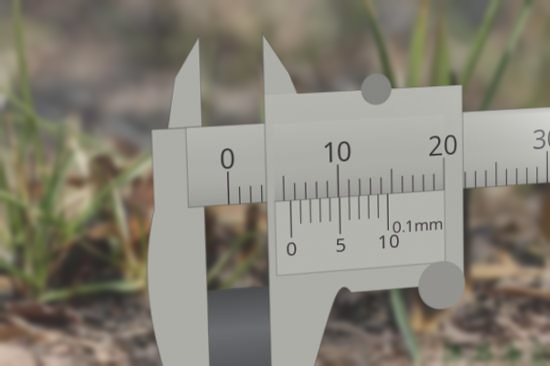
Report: 5.6mm
